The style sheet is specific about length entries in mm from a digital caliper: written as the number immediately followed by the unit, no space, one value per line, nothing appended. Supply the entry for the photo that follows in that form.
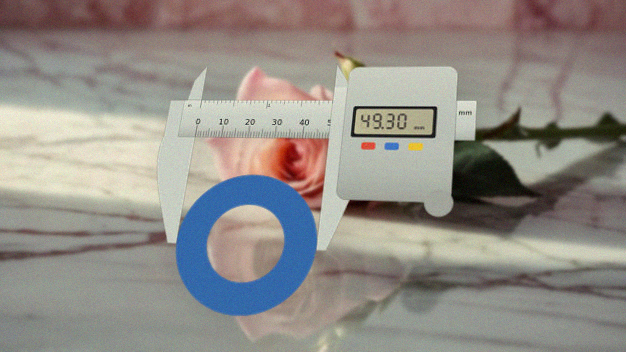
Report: 49.30mm
